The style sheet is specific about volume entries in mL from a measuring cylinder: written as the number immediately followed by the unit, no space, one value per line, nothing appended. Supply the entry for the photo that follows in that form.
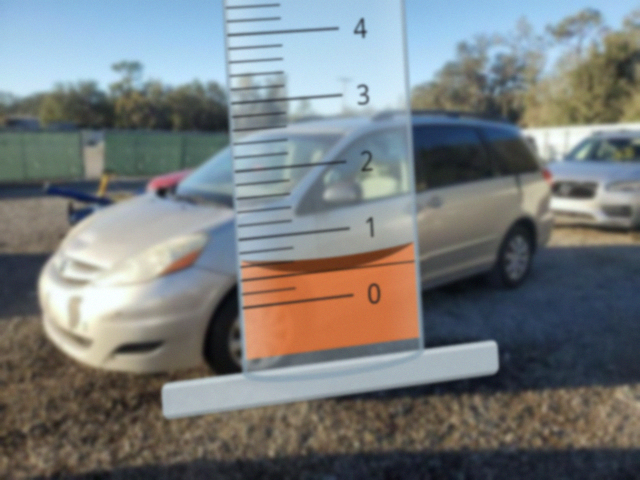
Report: 0.4mL
